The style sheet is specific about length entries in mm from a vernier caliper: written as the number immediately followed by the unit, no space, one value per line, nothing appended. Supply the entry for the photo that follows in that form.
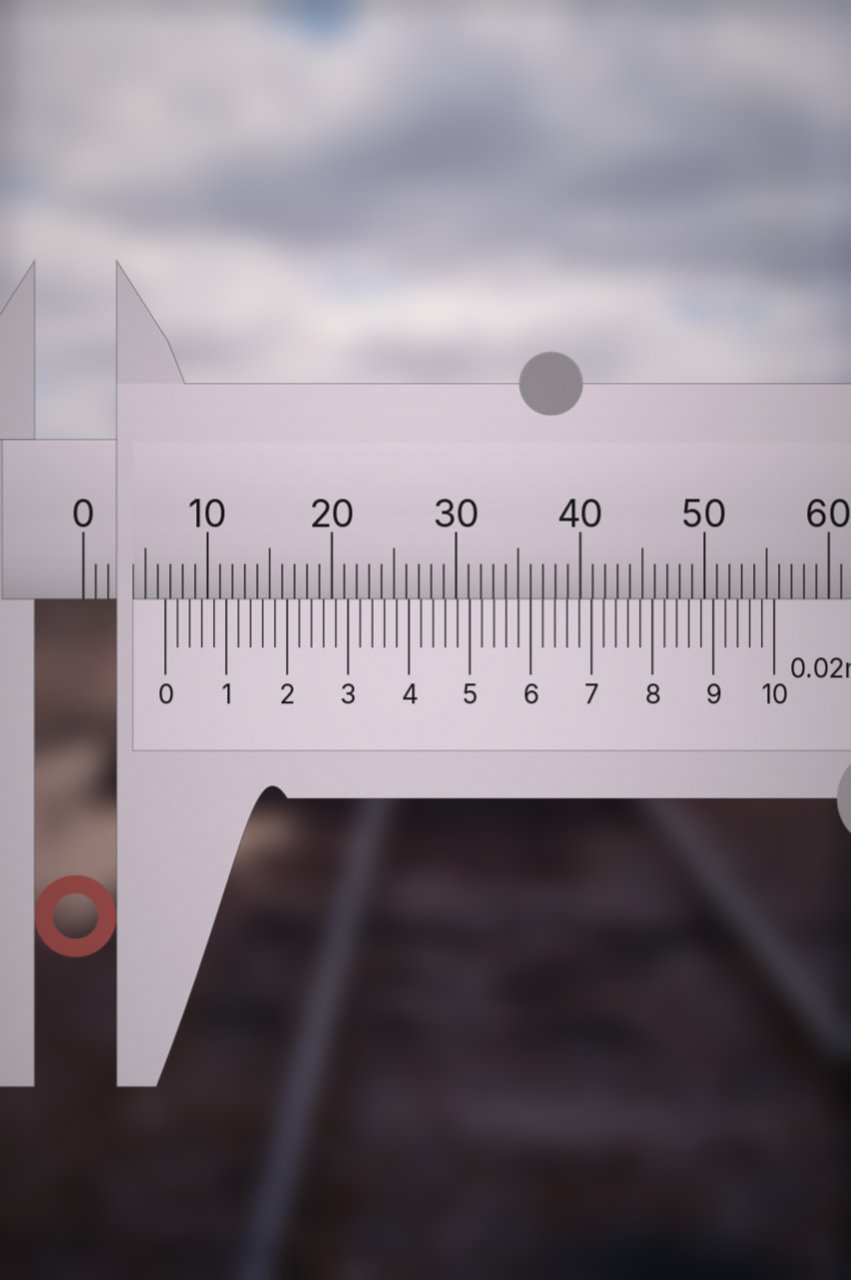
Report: 6.6mm
